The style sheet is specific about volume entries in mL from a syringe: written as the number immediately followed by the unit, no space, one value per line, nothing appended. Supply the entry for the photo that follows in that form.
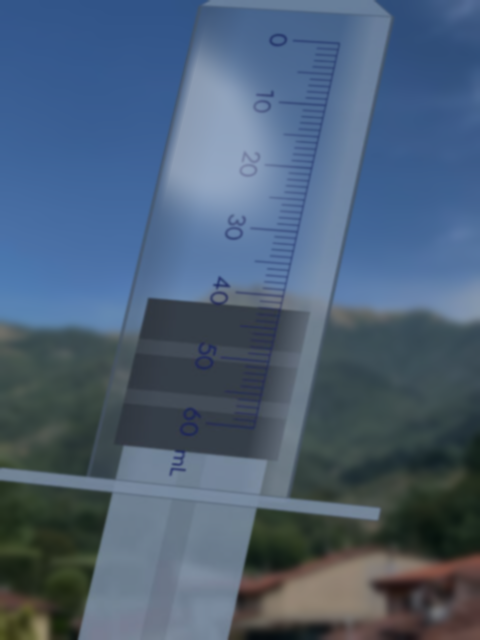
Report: 42mL
